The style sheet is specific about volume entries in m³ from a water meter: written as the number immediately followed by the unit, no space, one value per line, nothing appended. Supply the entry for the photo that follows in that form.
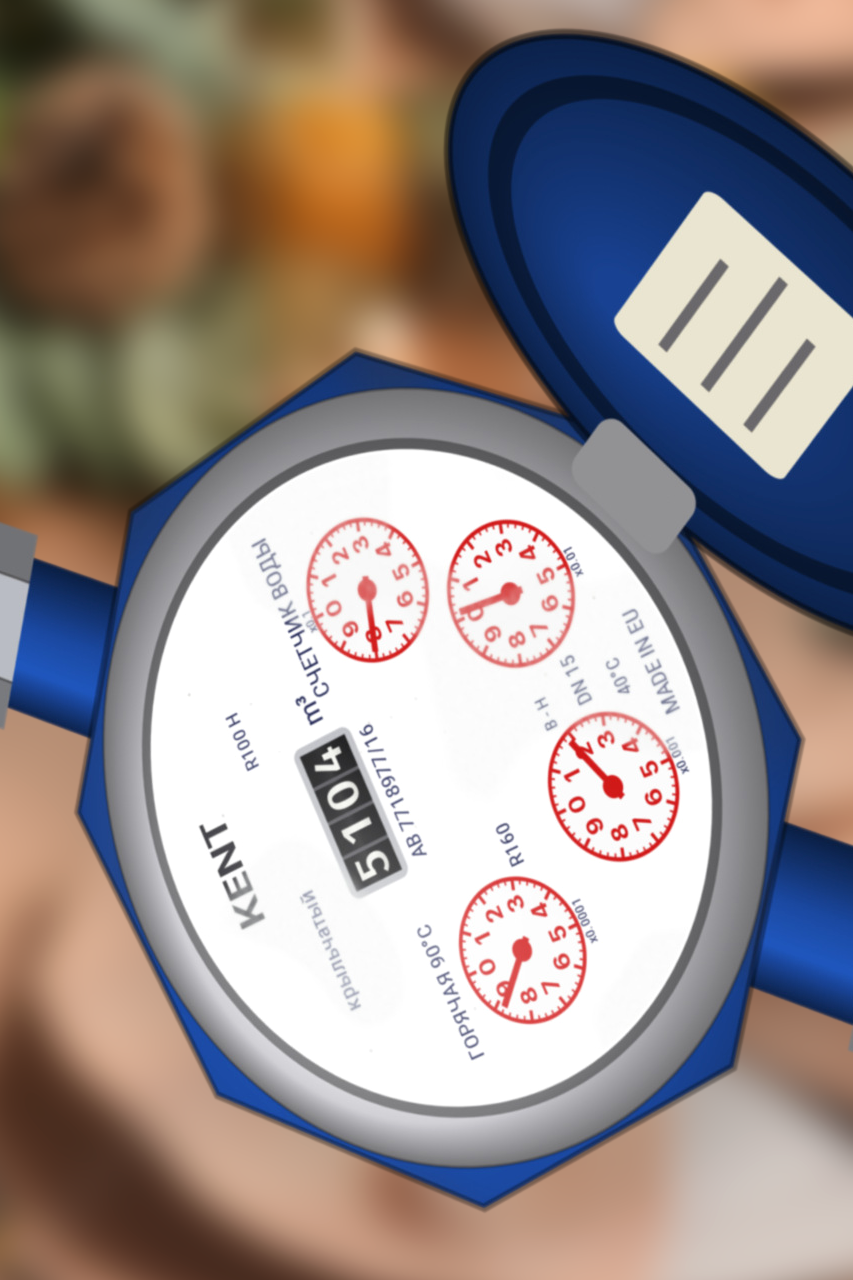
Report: 5104.8018m³
